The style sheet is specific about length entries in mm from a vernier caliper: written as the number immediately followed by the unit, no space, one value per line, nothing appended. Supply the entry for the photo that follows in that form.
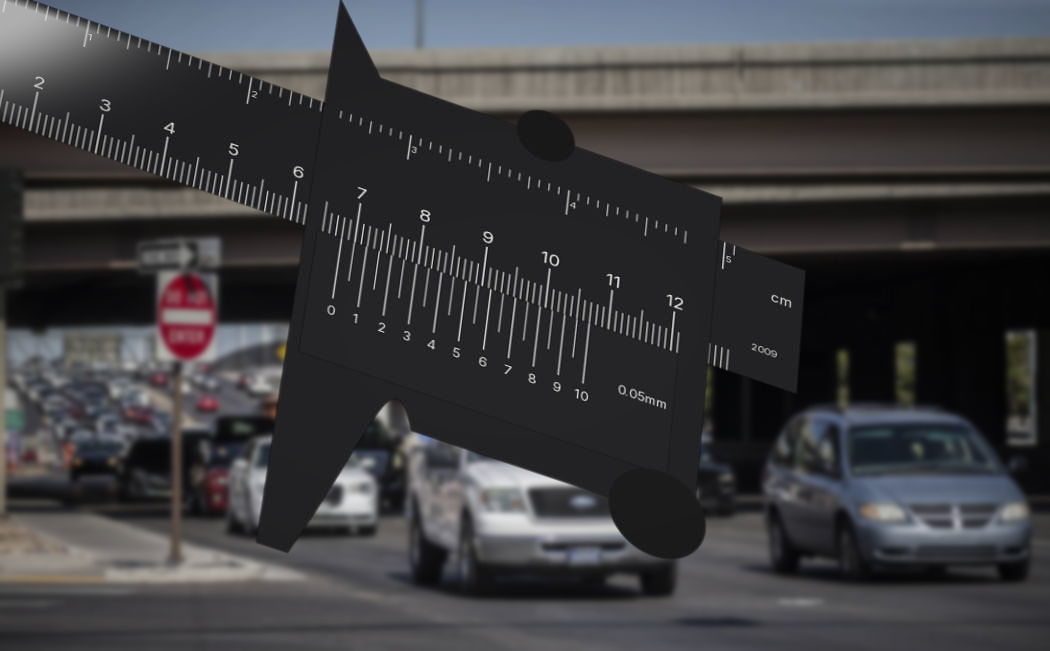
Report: 68.0mm
